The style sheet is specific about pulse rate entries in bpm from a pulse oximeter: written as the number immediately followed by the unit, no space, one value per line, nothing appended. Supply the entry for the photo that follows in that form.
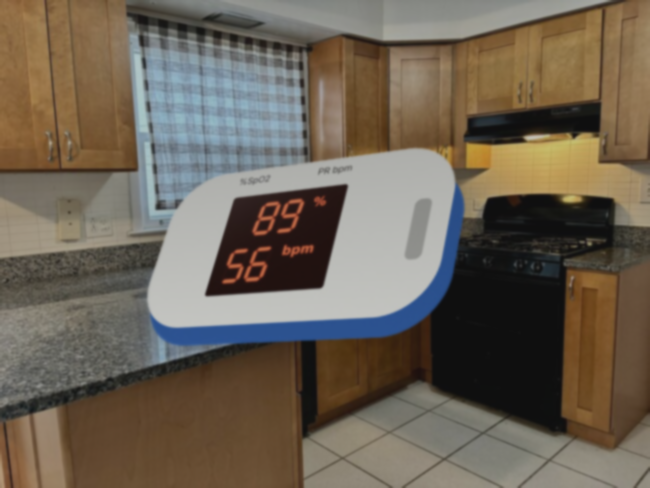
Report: 56bpm
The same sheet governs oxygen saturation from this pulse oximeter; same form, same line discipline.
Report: 89%
